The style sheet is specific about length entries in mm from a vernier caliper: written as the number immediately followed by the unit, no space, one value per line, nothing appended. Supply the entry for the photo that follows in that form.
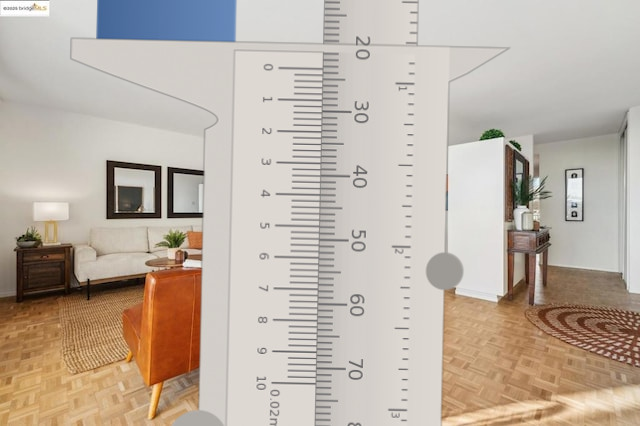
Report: 23.4mm
